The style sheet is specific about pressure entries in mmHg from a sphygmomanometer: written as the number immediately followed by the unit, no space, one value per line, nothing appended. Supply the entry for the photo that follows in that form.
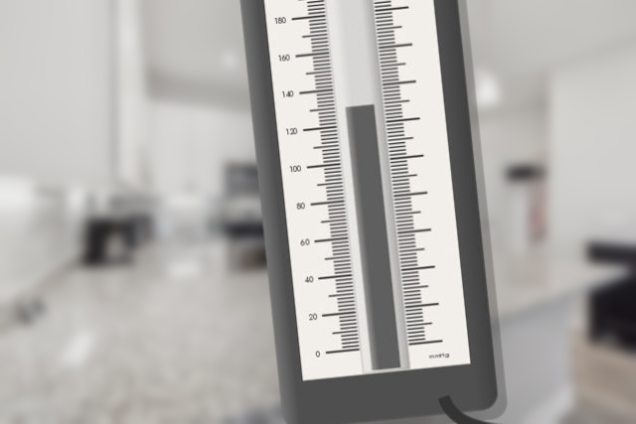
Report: 130mmHg
